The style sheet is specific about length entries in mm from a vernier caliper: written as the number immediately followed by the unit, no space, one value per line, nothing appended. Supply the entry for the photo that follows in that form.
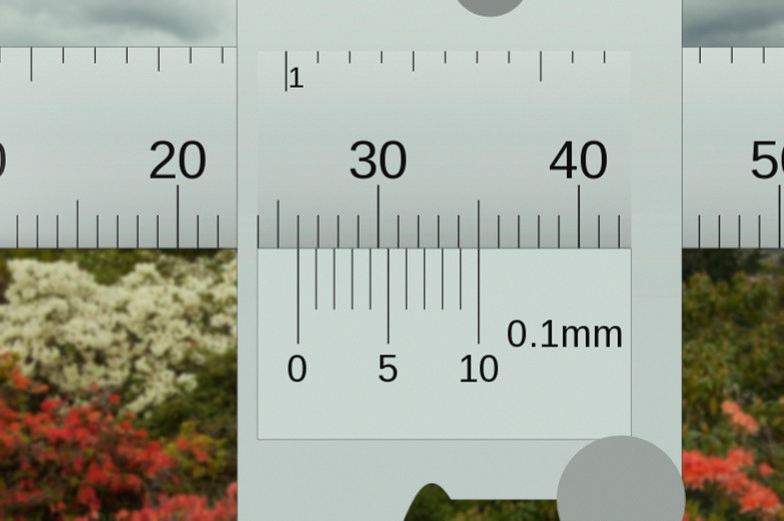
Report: 26.0mm
